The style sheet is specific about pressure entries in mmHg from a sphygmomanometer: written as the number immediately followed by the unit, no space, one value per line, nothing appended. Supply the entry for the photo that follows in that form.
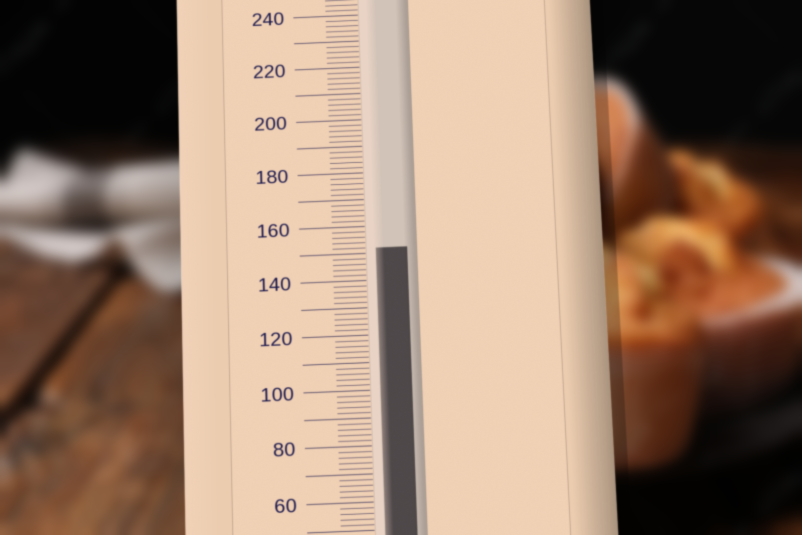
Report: 152mmHg
